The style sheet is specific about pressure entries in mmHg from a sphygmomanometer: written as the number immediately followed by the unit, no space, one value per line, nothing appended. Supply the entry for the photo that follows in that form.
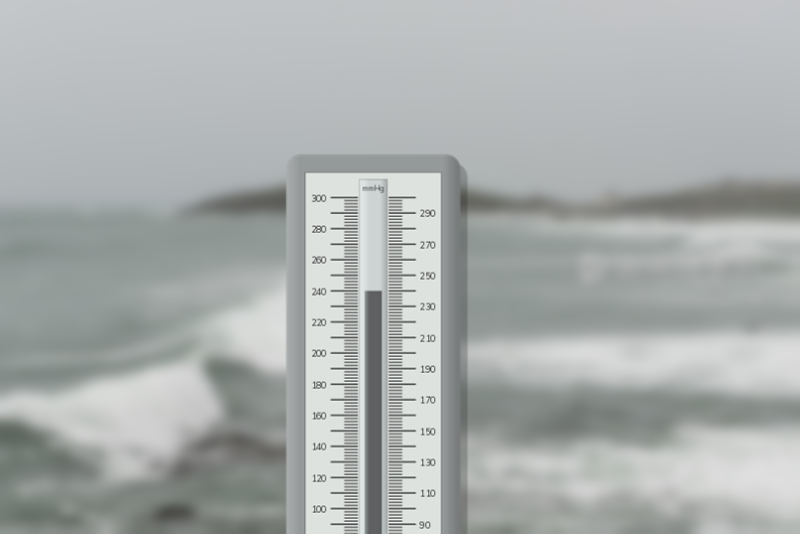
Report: 240mmHg
